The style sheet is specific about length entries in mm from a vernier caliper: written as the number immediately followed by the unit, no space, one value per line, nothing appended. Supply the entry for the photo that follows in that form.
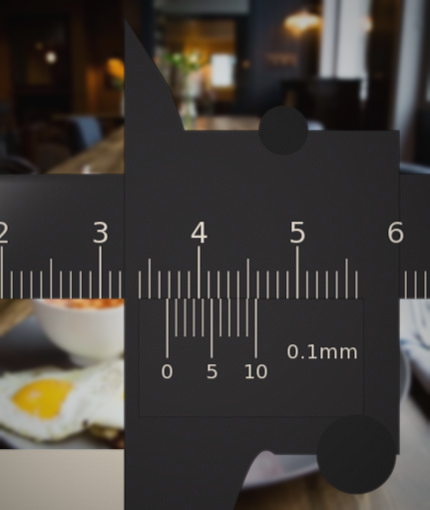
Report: 36.8mm
